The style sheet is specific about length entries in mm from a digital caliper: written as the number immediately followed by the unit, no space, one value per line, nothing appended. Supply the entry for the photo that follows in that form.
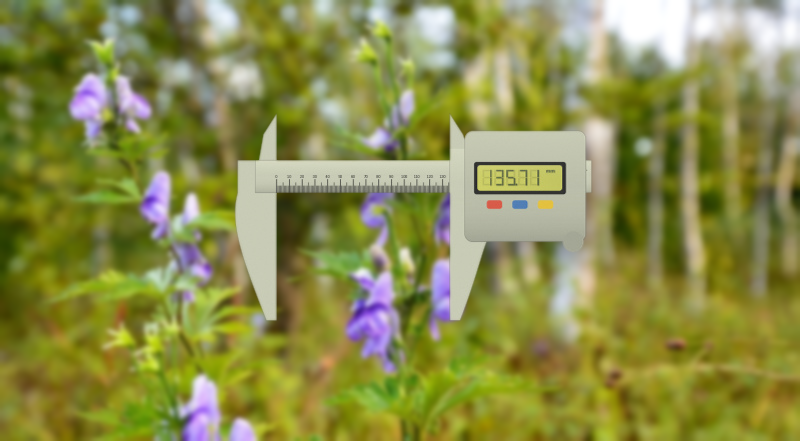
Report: 135.71mm
